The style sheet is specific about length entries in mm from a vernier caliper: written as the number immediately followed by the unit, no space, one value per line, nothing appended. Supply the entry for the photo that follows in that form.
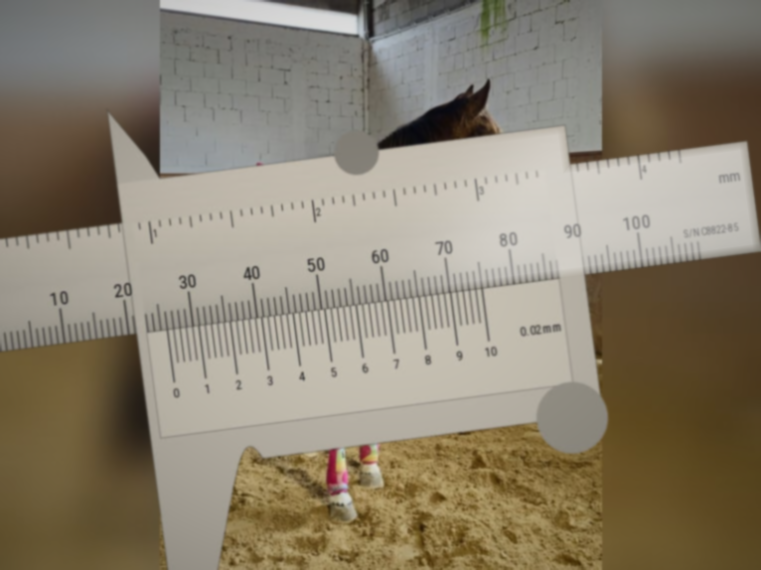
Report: 26.0mm
